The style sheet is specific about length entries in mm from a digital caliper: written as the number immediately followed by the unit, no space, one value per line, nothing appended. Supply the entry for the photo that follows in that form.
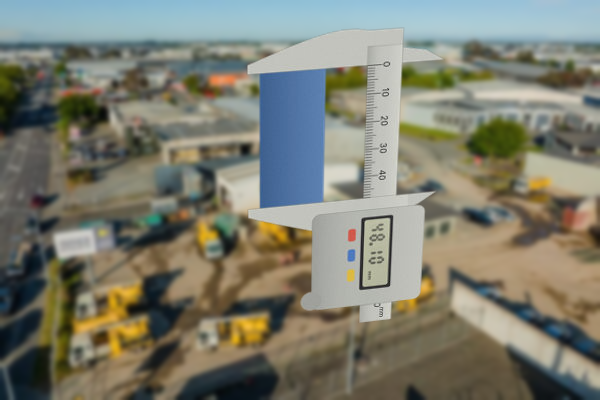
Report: 48.10mm
